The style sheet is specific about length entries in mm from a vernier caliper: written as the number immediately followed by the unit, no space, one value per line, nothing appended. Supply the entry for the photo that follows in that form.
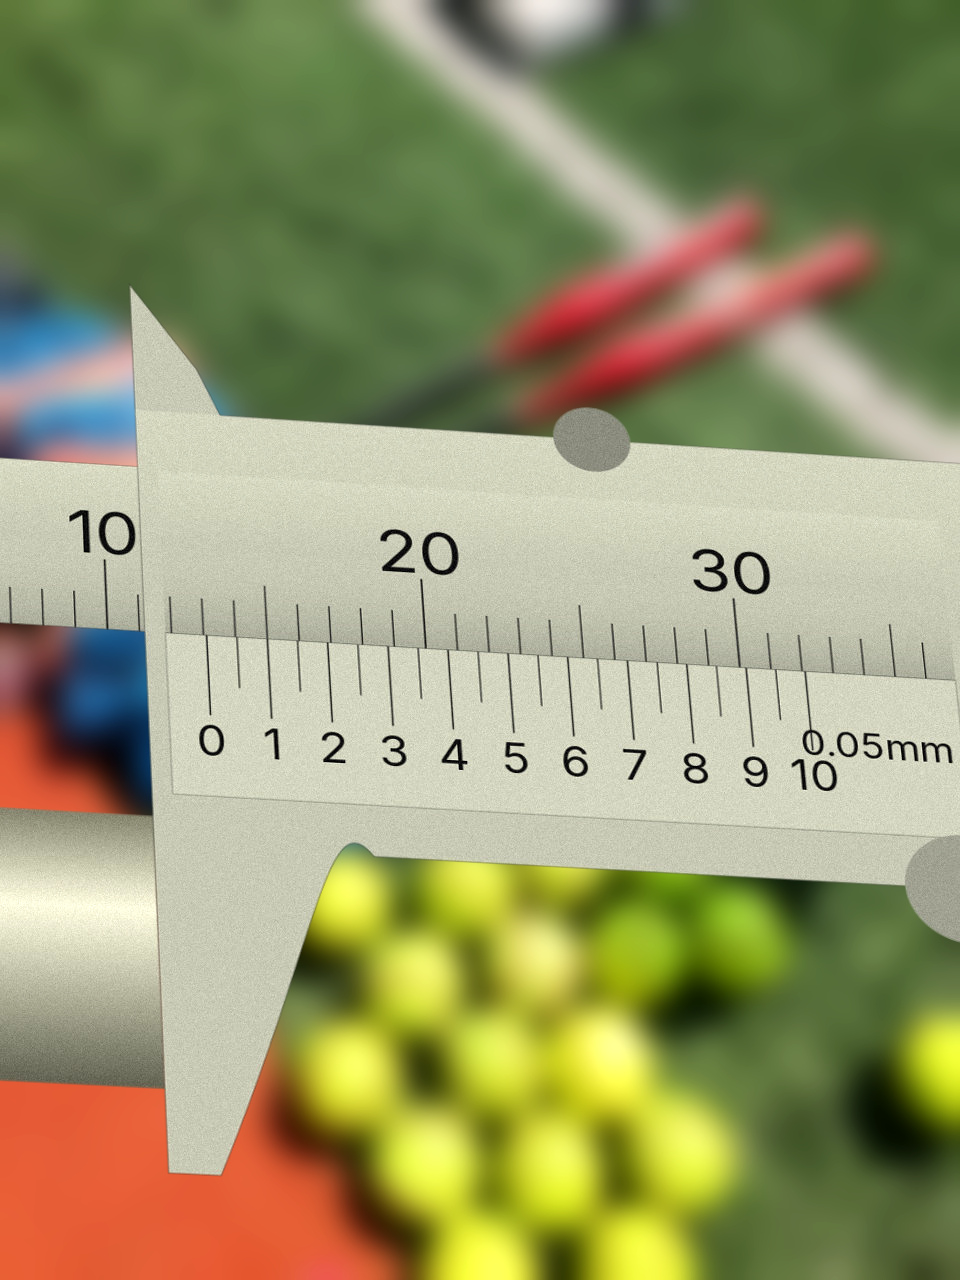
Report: 13.10mm
